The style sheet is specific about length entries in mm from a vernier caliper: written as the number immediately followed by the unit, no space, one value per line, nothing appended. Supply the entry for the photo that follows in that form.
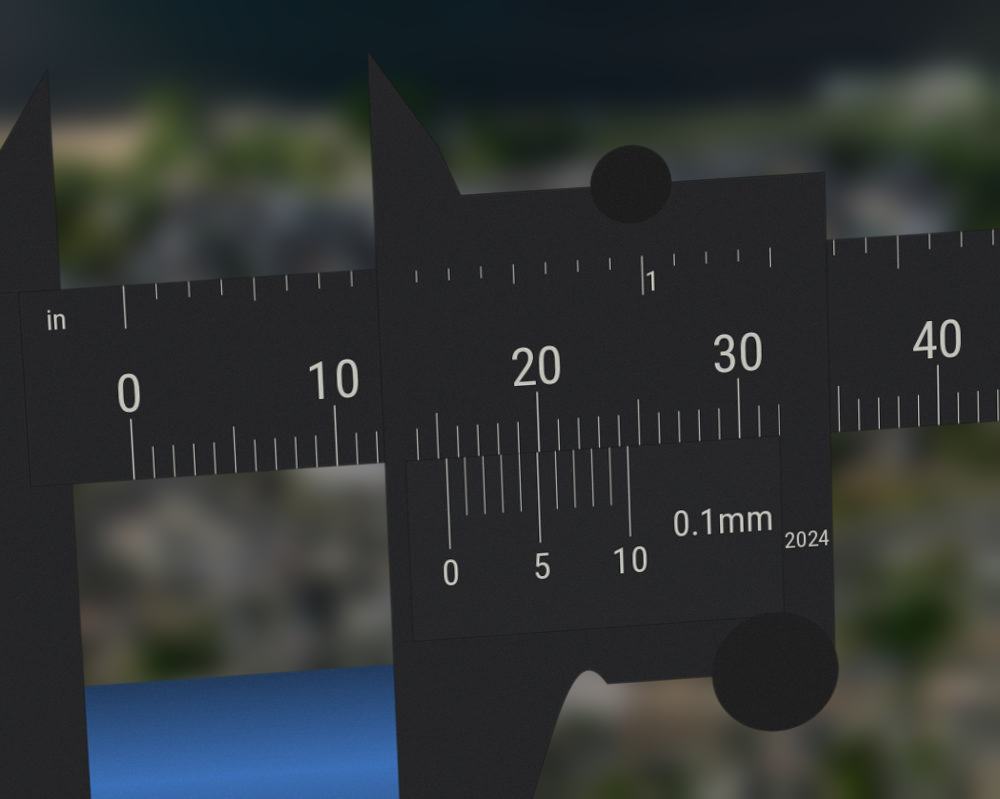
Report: 15.4mm
